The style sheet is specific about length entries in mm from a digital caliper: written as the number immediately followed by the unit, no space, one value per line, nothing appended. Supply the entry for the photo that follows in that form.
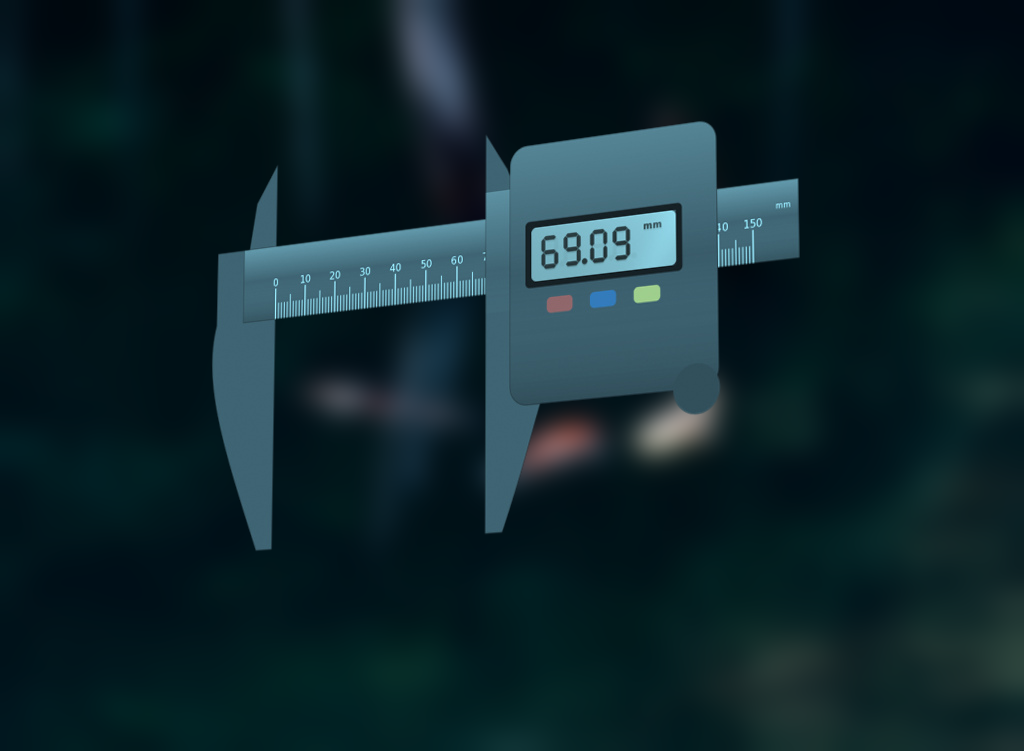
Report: 69.09mm
